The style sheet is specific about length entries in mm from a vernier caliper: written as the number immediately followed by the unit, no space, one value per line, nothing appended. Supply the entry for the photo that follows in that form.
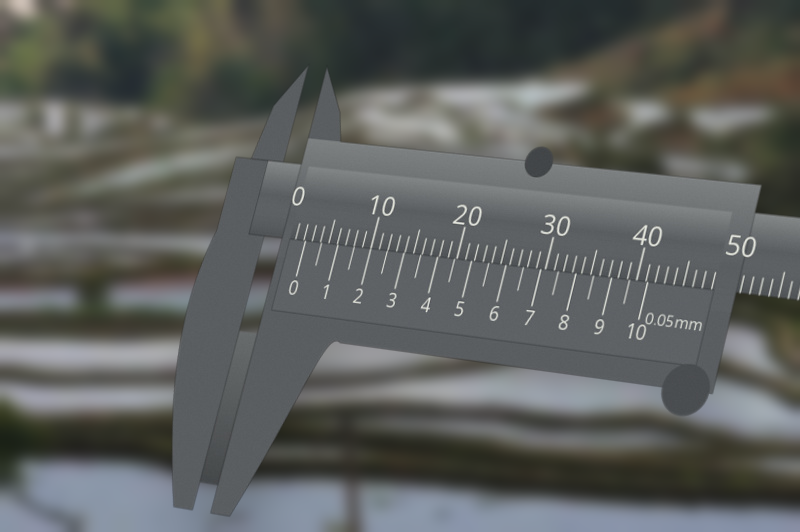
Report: 2.2mm
